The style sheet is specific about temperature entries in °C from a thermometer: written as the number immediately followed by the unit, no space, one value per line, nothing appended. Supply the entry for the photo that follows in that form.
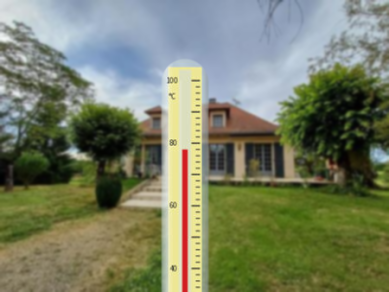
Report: 78°C
